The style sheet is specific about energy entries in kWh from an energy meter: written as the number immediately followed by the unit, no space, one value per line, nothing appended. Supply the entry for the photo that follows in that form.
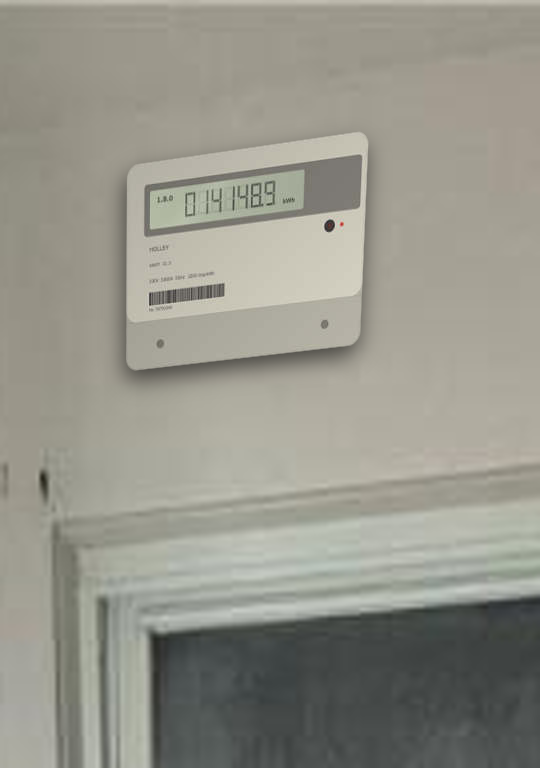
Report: 14148.9kWh
